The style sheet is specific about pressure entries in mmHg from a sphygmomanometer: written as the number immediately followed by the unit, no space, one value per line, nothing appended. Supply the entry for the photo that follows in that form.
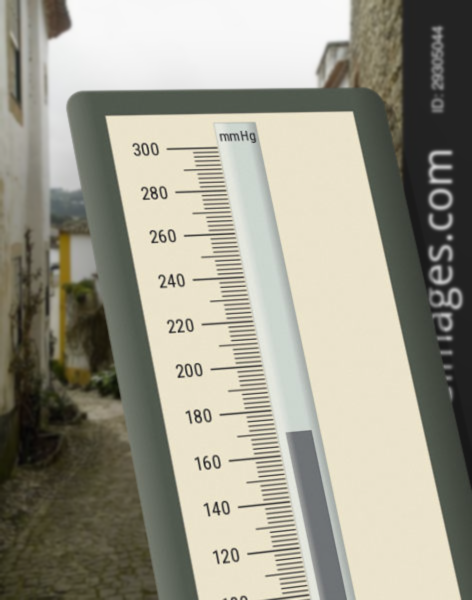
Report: 170mmHg
